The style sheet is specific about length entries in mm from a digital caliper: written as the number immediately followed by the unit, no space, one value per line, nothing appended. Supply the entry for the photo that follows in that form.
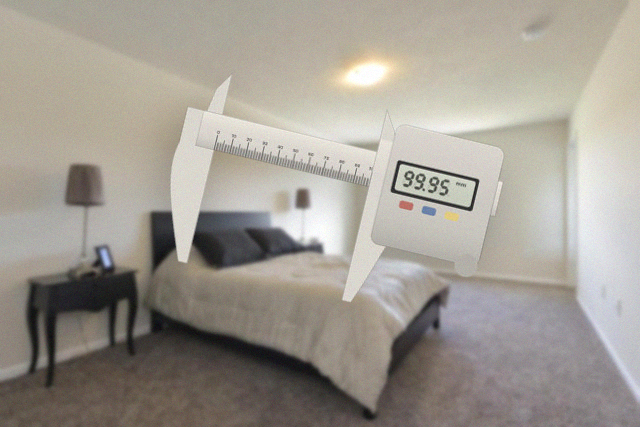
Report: 99.95mm
